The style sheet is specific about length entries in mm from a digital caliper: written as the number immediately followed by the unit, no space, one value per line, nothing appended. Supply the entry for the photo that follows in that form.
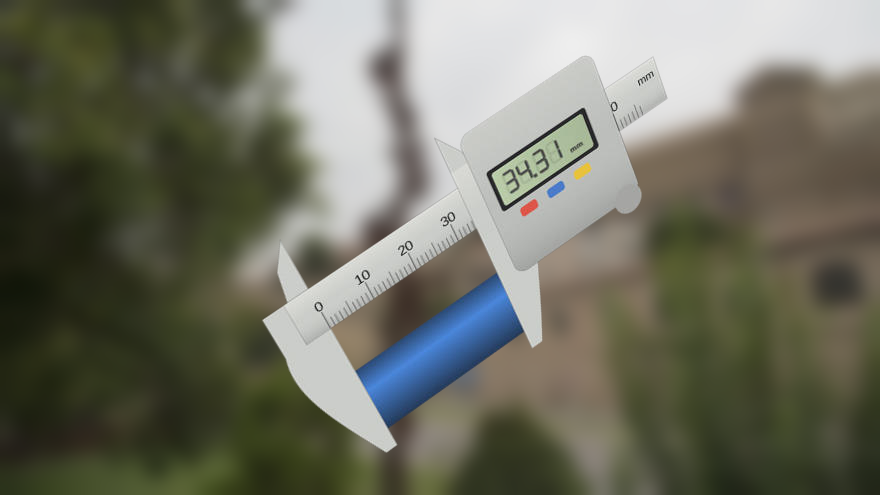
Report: 34.31mm
